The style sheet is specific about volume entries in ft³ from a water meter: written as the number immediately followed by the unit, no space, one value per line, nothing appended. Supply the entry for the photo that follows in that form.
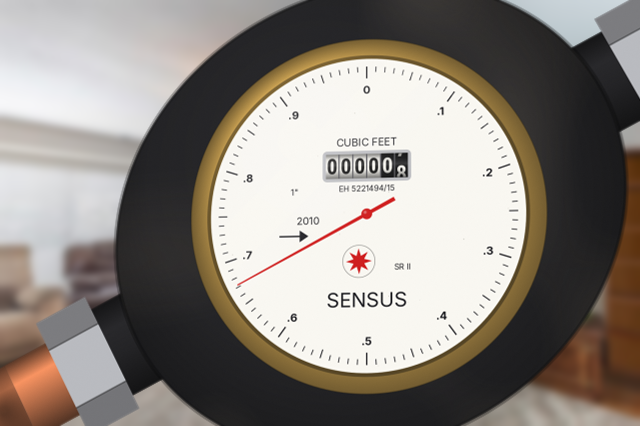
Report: 7.67ft³
